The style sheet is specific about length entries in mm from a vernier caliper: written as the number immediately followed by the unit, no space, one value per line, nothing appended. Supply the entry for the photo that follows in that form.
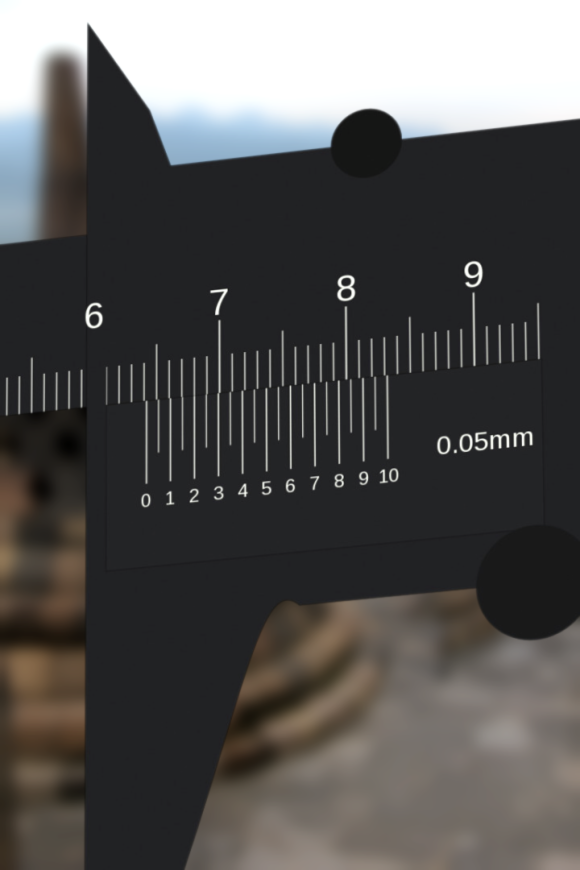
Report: 64.2mm
